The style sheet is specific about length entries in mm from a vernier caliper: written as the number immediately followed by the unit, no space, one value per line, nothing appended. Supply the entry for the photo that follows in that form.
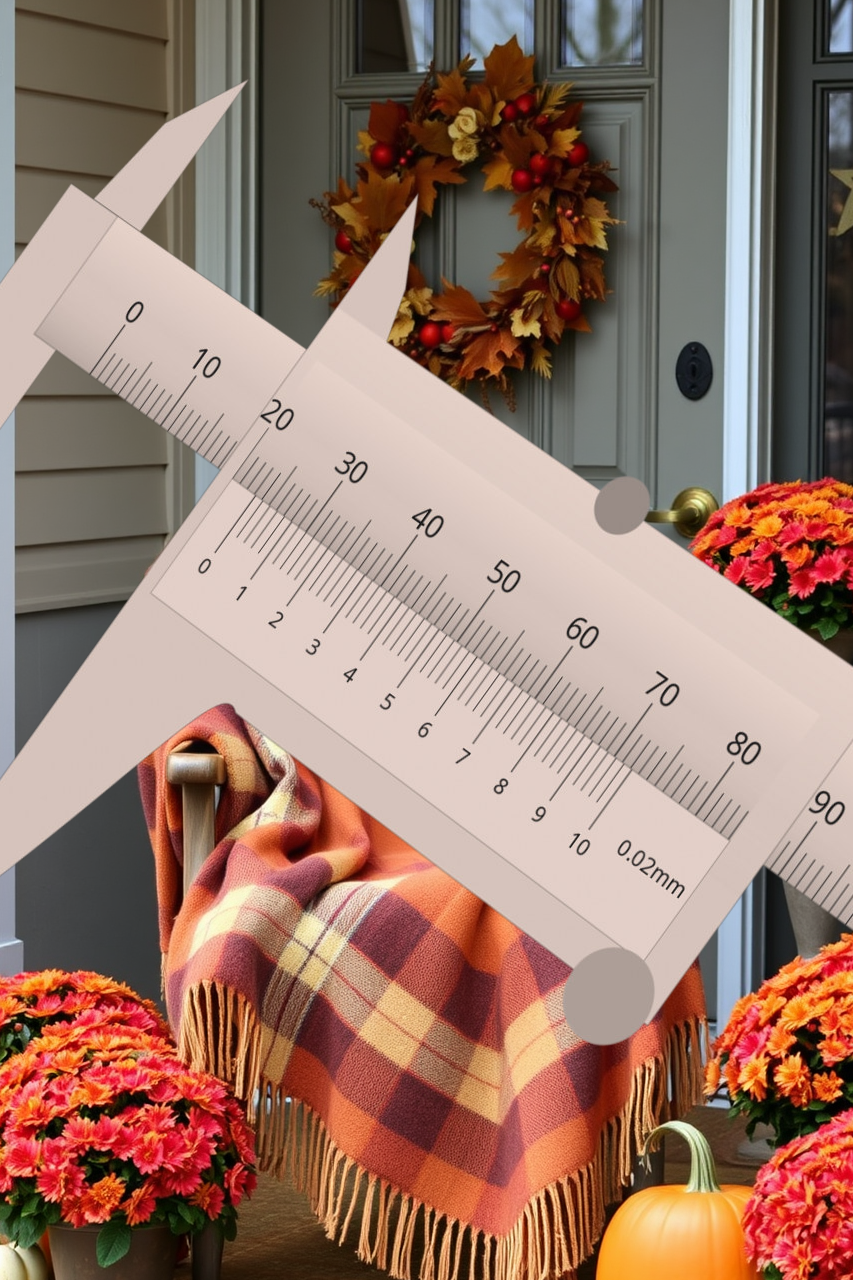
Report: 23.2mm
